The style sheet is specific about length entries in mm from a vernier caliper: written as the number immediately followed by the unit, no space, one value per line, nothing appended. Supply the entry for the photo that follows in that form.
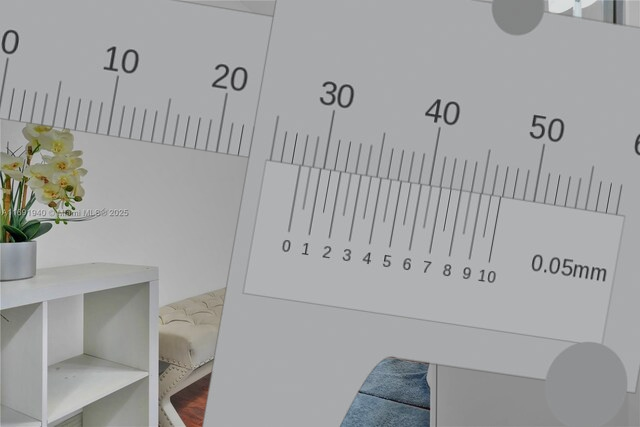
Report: 27.8mm
